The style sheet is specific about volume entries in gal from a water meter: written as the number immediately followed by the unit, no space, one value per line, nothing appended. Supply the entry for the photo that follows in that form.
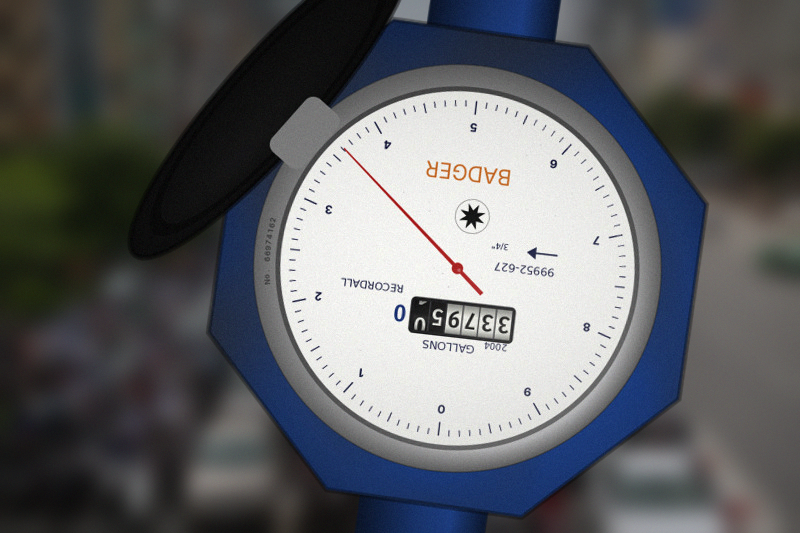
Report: 3379503.6gal
